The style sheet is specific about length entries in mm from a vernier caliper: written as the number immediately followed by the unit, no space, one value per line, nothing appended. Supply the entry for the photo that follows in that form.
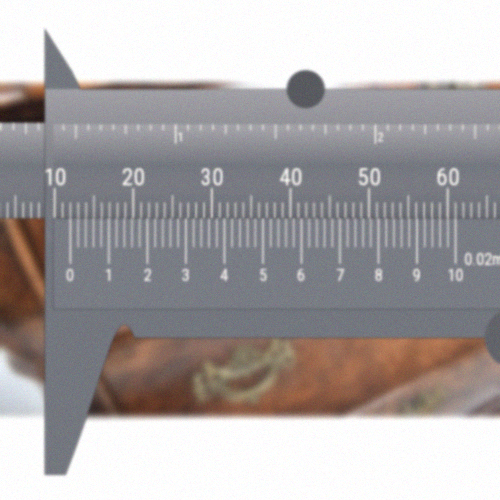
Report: 12.0mm
